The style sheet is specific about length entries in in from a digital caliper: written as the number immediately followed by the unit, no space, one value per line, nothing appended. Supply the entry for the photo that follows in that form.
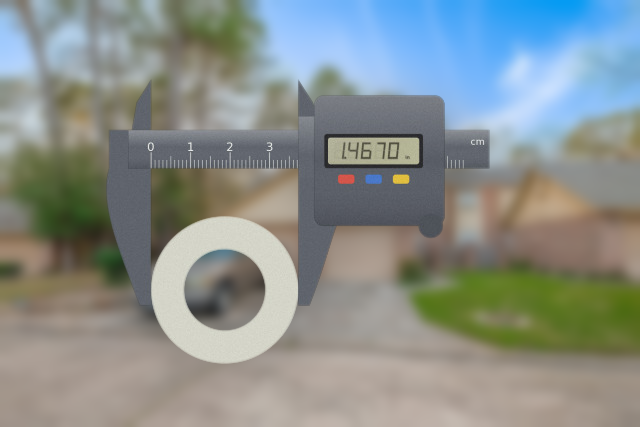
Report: 1.4670in
